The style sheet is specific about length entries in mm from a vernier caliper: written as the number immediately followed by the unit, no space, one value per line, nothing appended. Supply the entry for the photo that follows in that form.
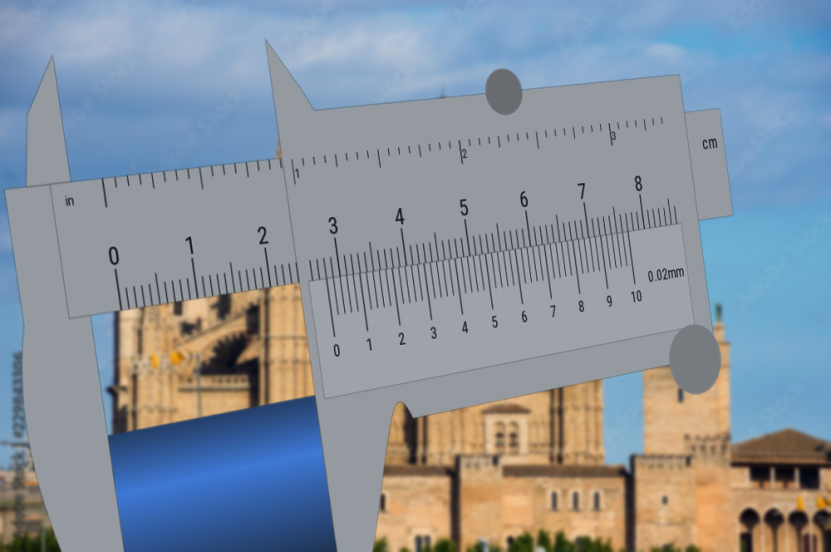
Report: 28.0mm
